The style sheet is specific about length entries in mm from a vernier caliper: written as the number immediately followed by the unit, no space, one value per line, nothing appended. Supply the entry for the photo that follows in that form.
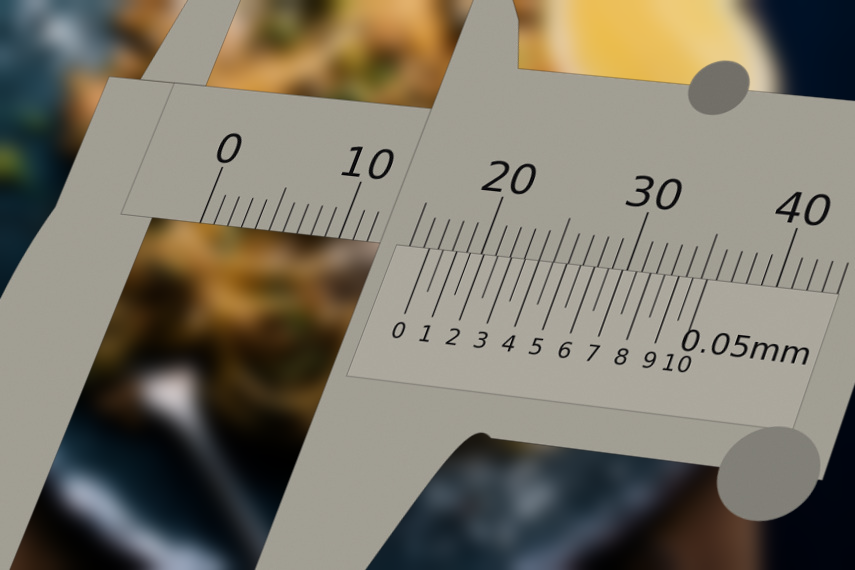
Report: 16.4mm
